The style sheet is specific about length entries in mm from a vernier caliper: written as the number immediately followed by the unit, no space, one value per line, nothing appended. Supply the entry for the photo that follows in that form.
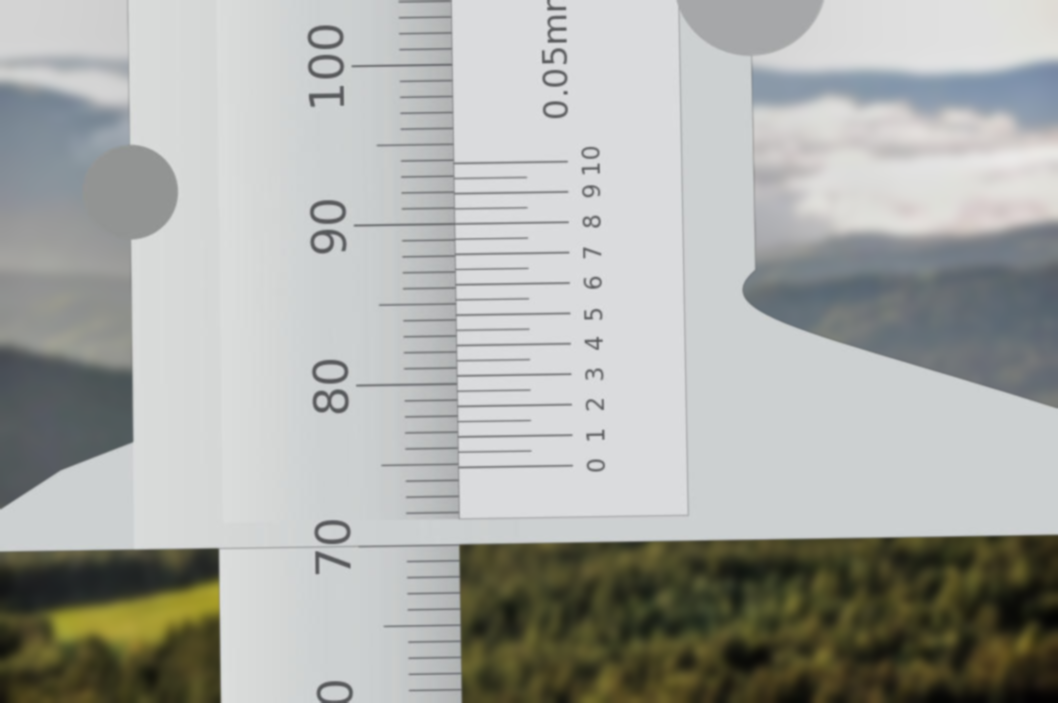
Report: 74.8mm
